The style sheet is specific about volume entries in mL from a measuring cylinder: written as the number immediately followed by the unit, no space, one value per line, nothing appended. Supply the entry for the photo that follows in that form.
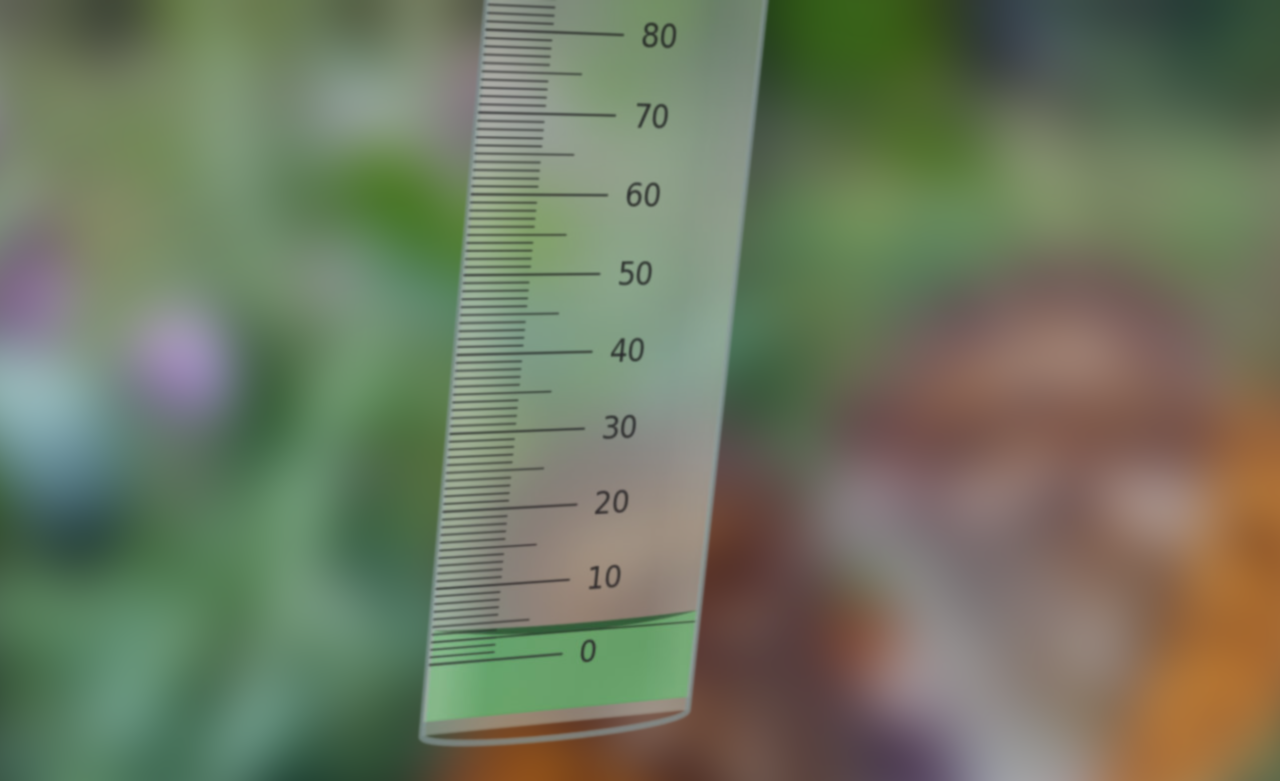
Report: 3mL
